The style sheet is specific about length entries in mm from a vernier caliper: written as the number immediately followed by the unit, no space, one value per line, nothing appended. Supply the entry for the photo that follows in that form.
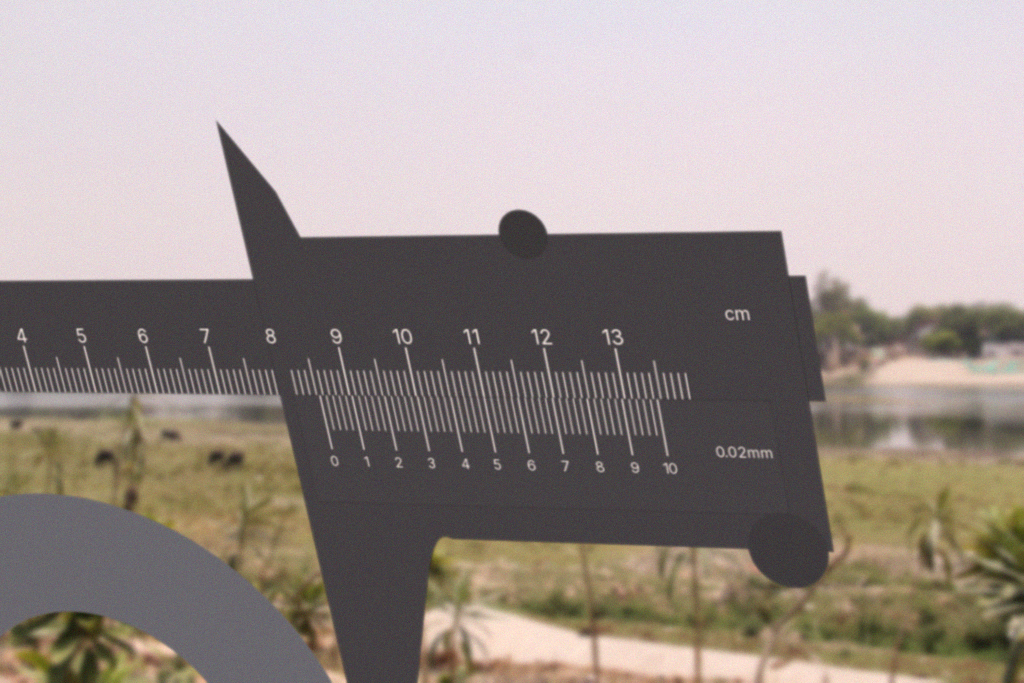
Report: 85.5mm
